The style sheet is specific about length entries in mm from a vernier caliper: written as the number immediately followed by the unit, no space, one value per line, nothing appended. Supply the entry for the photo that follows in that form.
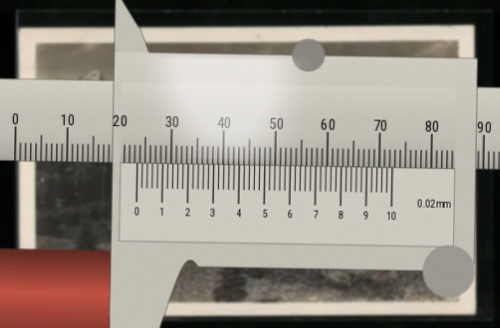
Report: 23.5mm
